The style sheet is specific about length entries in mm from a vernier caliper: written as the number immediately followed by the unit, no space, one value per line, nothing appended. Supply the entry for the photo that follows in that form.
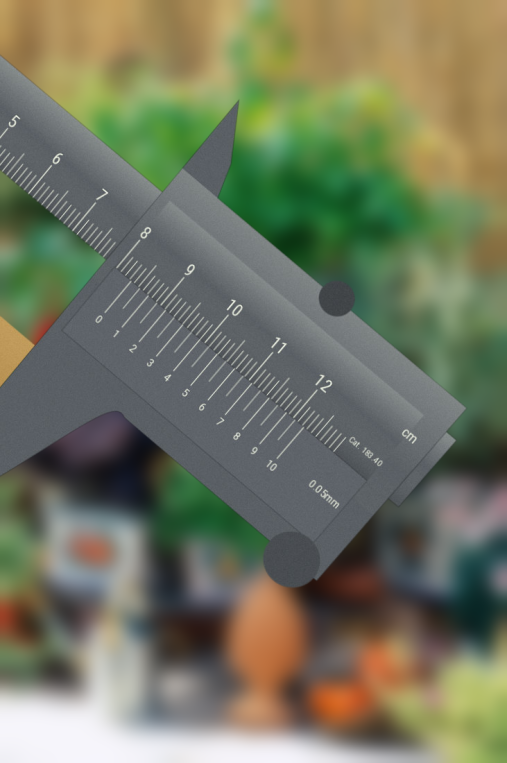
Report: 83.4mm
